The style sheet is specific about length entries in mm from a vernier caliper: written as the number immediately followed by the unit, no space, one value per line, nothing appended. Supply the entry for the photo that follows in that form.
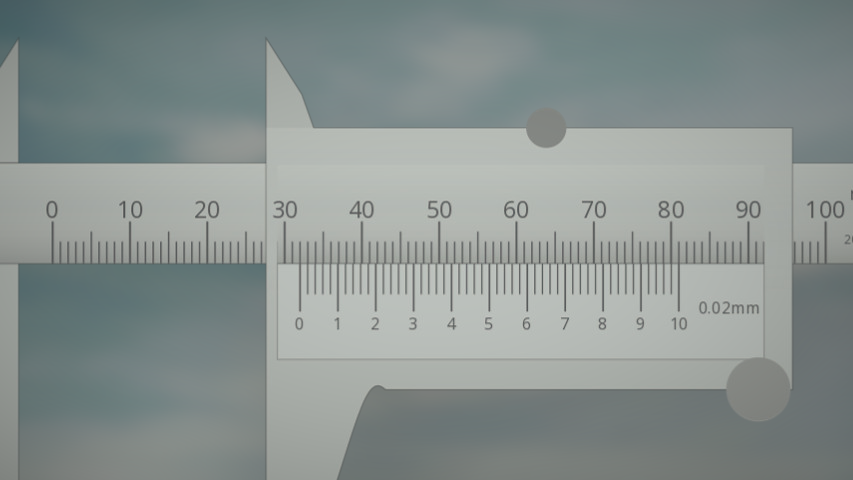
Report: 32.0mm
